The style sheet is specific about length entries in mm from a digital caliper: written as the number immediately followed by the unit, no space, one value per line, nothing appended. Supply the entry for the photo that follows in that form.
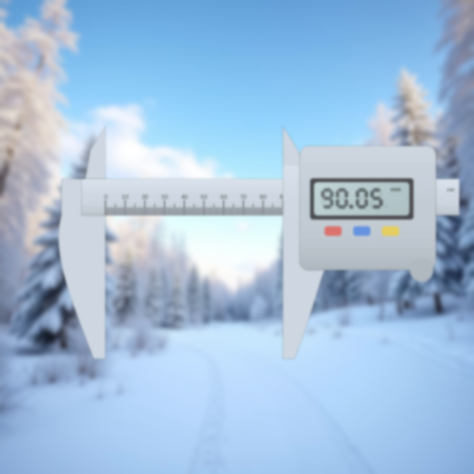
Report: 90.05mm
